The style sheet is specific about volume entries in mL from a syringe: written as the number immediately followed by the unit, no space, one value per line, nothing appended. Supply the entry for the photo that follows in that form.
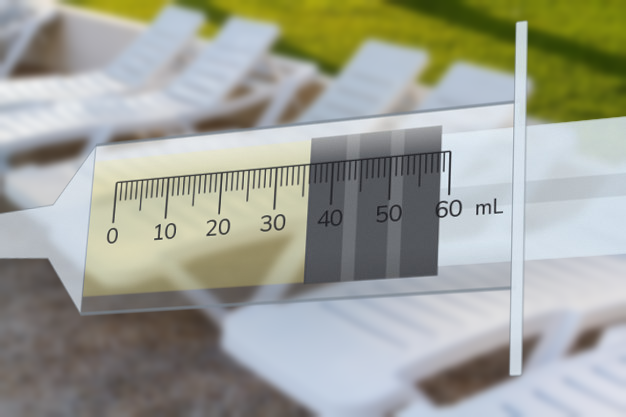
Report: 36mL
